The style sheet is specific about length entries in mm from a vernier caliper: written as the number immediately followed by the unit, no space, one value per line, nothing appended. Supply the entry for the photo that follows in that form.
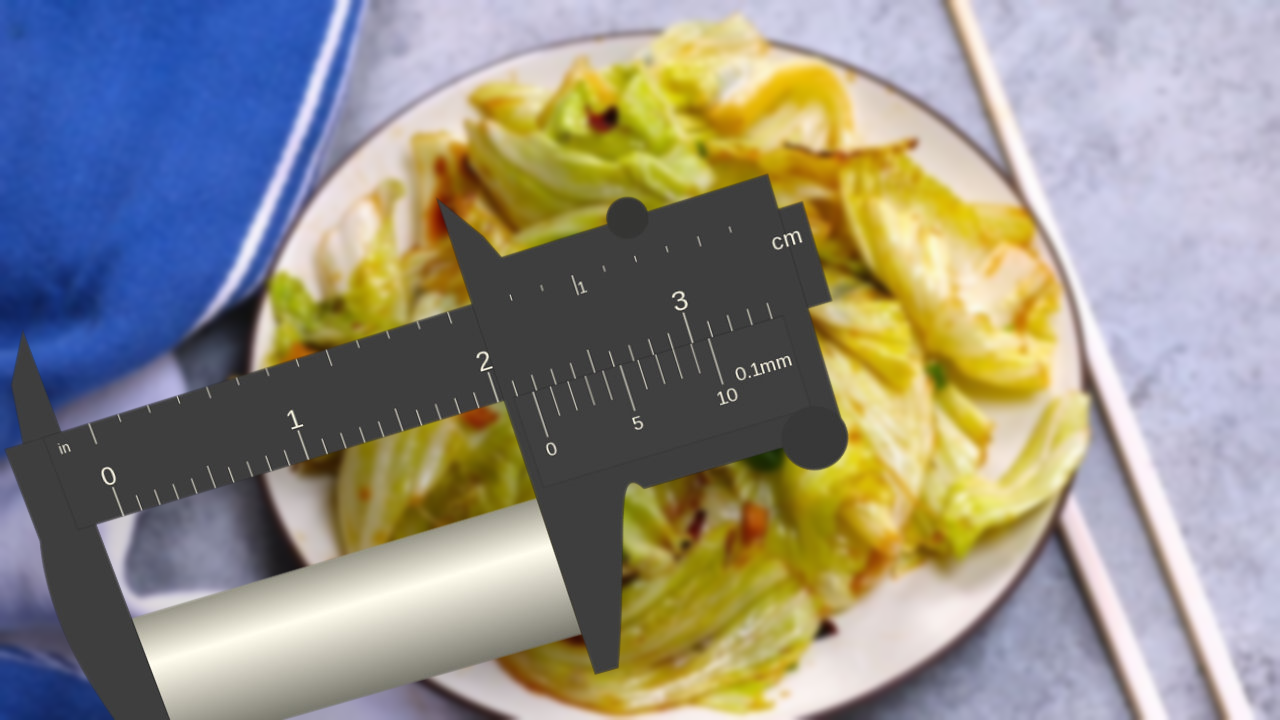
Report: 21.8mm
